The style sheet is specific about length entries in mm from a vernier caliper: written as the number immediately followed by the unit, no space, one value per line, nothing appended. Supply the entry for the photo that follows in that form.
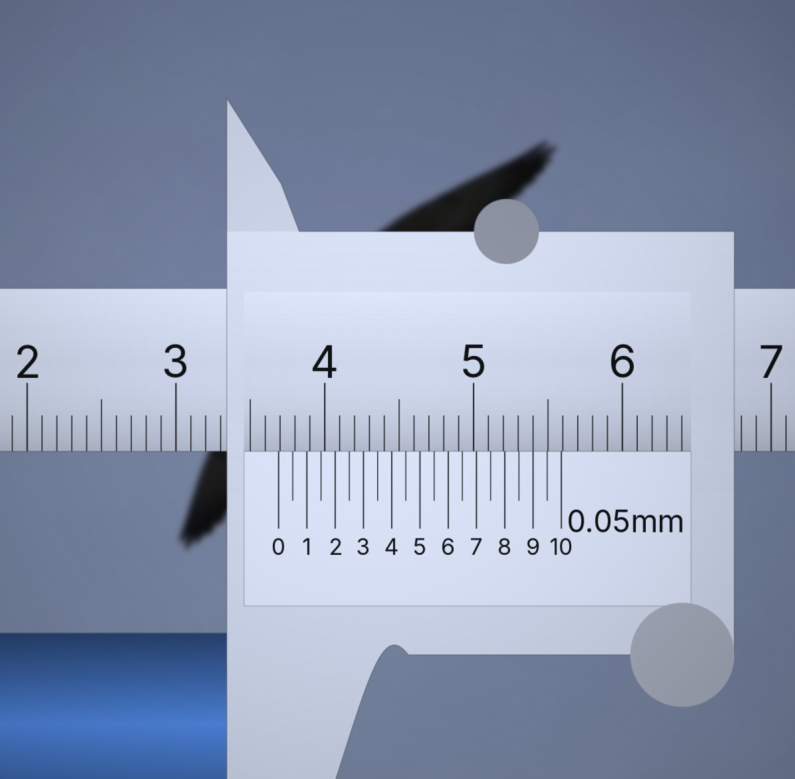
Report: 36.9mm
